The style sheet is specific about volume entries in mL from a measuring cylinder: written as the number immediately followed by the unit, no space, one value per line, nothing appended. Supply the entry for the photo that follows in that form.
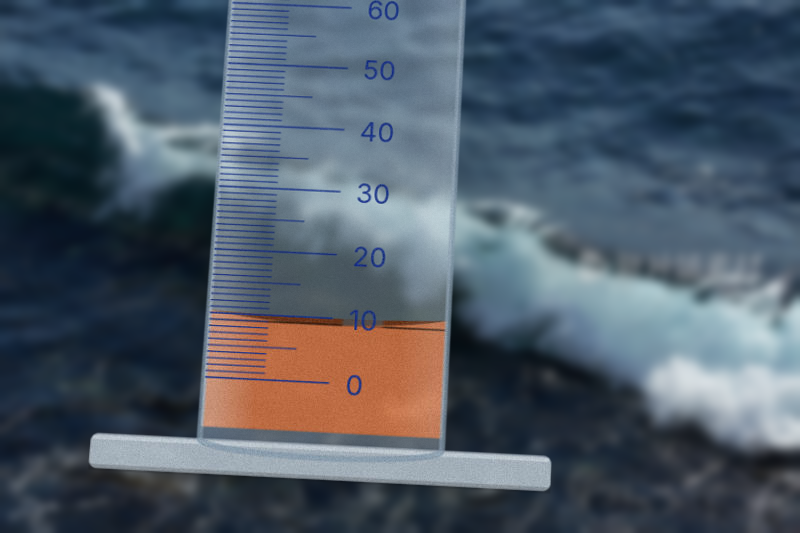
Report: 9mL
